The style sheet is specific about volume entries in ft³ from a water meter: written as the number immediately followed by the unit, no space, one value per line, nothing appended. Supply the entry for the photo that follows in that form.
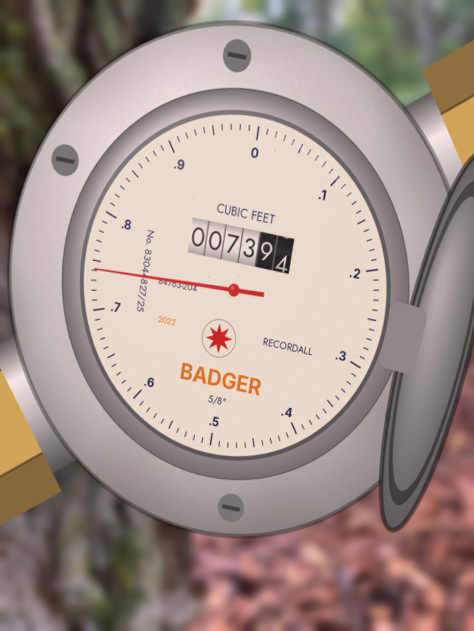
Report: 7393.74ft³
